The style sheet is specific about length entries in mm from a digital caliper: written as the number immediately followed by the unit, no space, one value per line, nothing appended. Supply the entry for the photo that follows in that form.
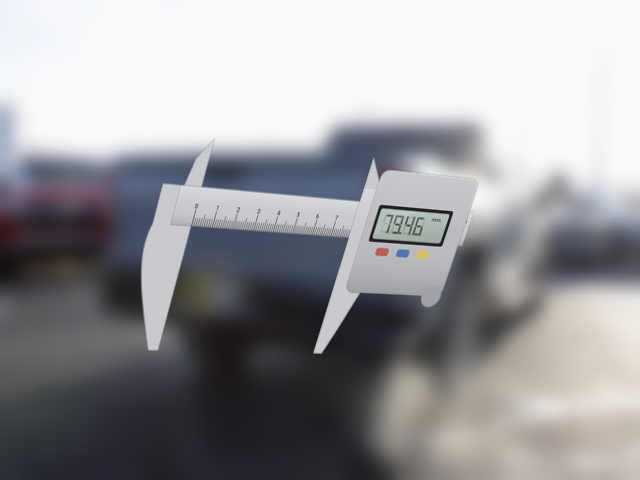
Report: 79.46mm
